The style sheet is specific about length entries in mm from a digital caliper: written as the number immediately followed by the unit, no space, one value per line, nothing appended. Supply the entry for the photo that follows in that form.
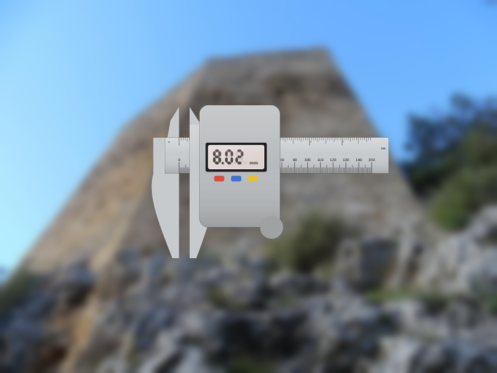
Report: 8.02mm
